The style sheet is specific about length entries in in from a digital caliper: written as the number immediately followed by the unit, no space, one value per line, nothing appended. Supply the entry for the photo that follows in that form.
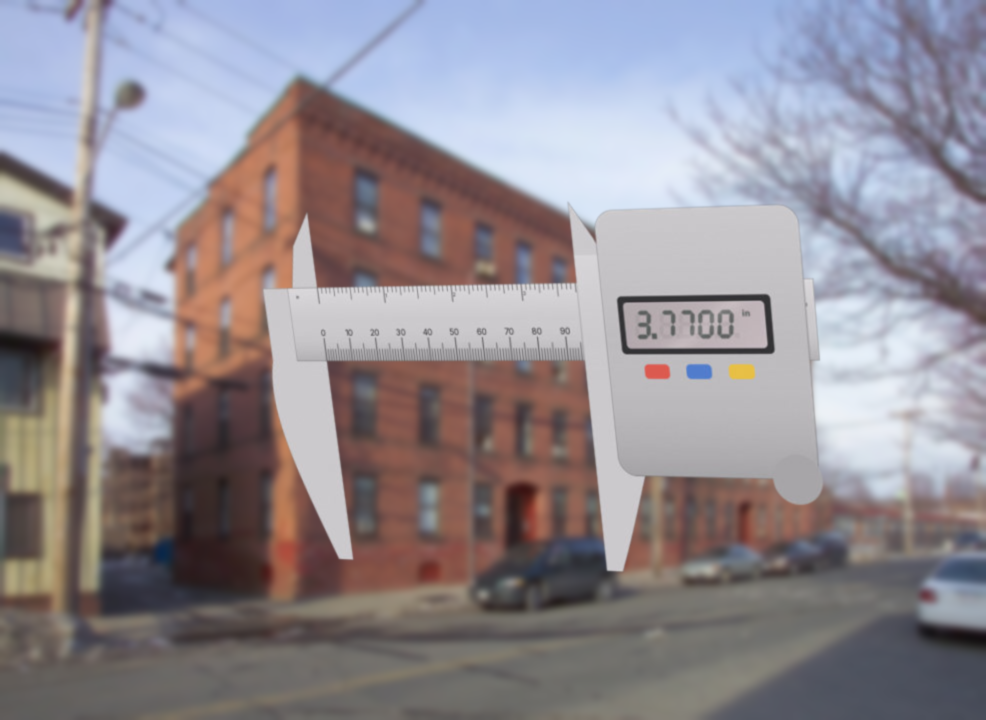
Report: 3.7700in
